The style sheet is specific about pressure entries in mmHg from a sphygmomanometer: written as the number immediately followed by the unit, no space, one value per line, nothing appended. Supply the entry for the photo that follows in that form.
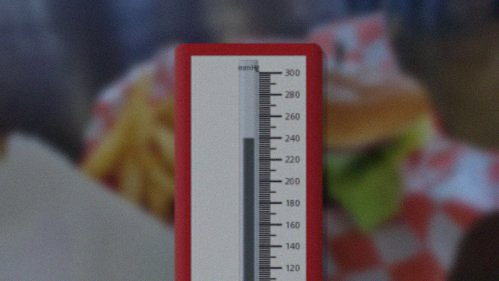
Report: 240mmHg
